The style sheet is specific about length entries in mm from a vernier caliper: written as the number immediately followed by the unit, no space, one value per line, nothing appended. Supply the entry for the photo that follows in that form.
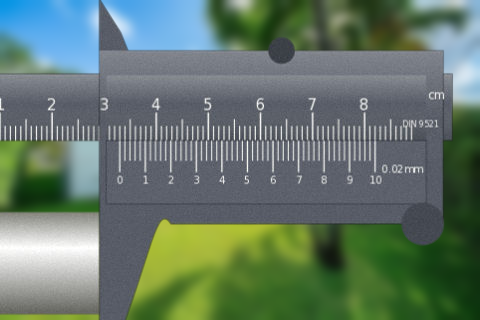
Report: 33.0mm
